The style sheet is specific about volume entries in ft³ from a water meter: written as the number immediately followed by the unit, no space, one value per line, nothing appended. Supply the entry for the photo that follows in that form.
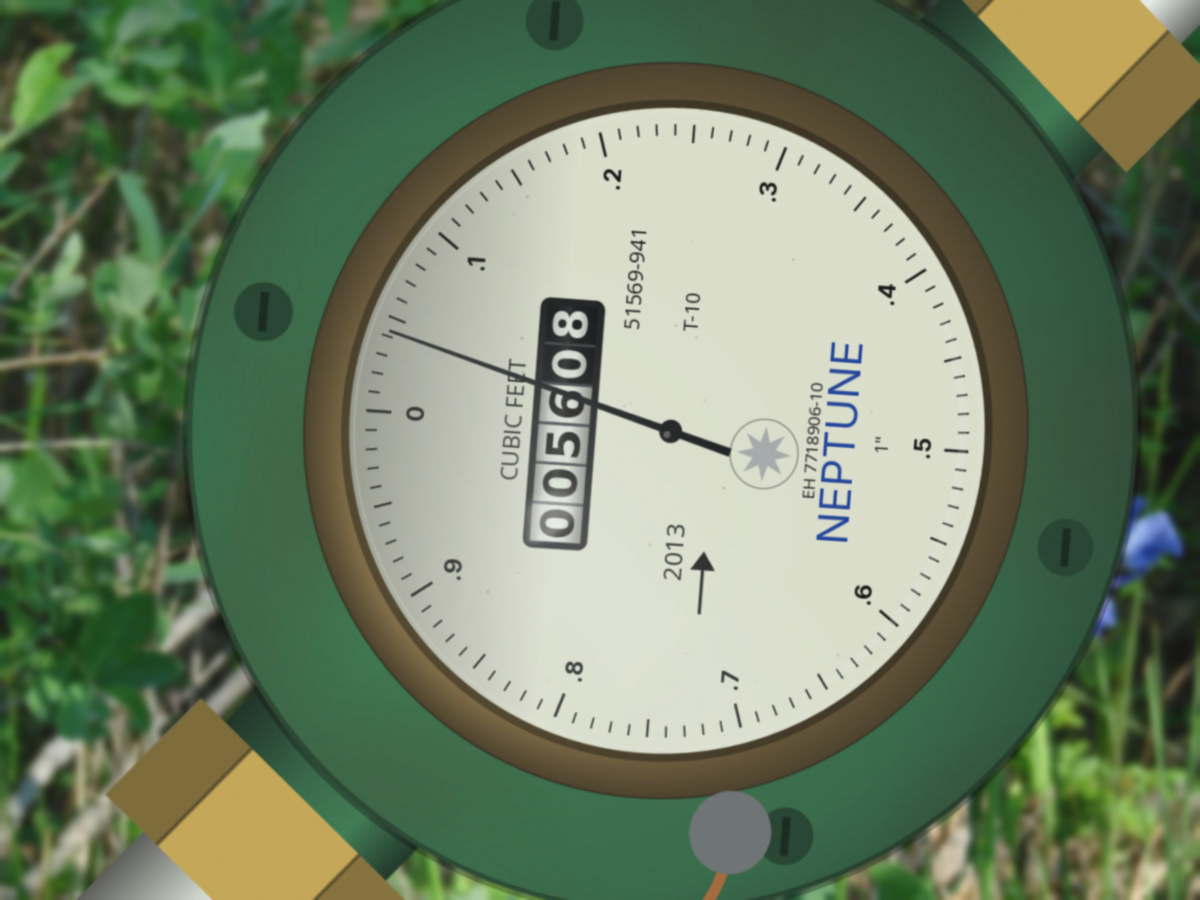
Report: 5608.04ft³
